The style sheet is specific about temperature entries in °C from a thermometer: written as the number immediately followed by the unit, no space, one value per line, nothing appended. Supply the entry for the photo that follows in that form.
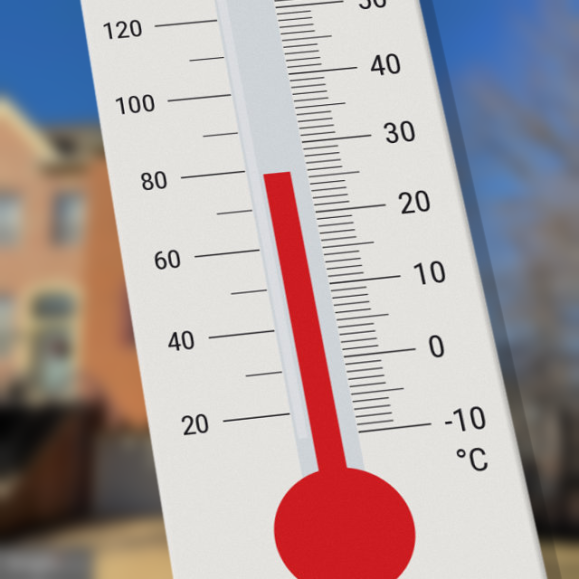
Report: 26°C
